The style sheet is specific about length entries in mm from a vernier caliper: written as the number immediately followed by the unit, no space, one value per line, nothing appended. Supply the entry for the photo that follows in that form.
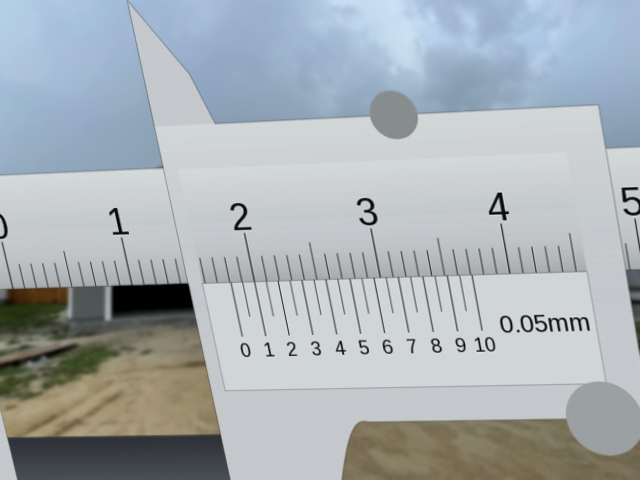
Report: 18.1mm
